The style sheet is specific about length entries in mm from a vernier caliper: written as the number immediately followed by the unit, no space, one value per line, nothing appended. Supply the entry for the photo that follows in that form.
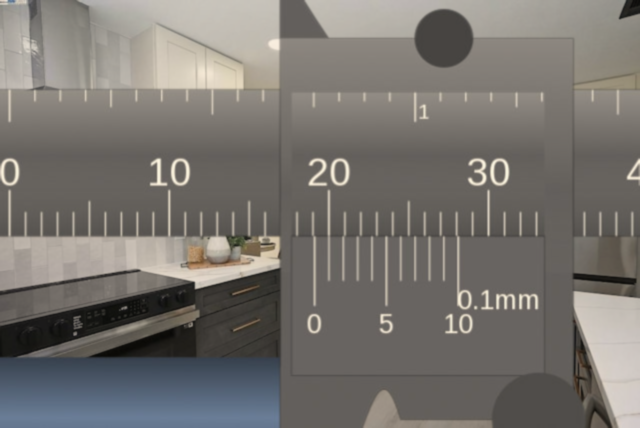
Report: 19.1mm
